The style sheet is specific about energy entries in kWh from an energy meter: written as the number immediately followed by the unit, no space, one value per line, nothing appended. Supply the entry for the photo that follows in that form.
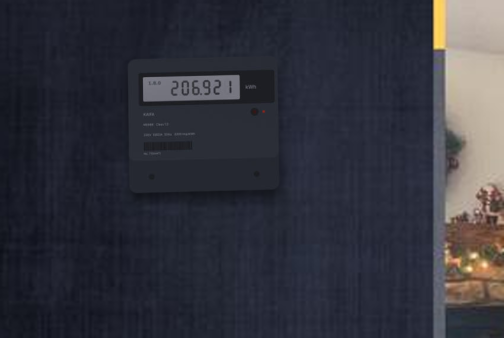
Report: 206.921kWh
